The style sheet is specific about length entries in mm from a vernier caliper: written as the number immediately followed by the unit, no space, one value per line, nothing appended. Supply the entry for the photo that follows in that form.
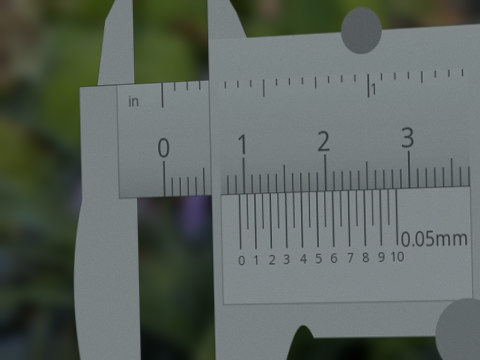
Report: 9.4mm
